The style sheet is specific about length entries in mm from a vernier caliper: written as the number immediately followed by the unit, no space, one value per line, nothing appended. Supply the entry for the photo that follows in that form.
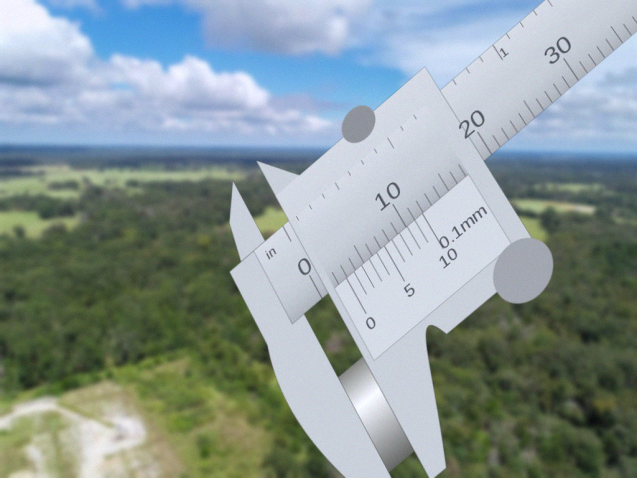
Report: 2.9mm
